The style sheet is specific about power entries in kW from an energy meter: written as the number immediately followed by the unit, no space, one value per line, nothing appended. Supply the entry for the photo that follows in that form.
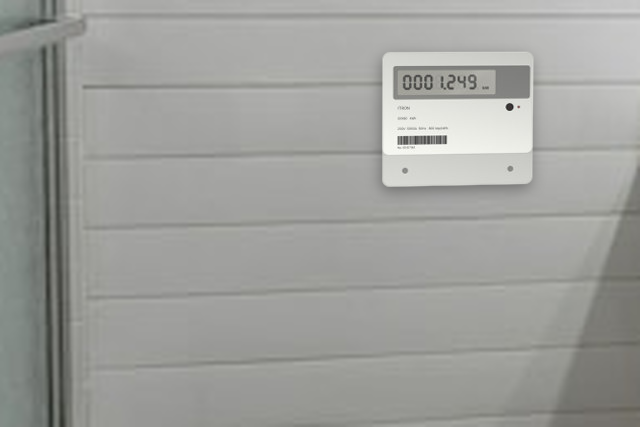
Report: 1.249kW
